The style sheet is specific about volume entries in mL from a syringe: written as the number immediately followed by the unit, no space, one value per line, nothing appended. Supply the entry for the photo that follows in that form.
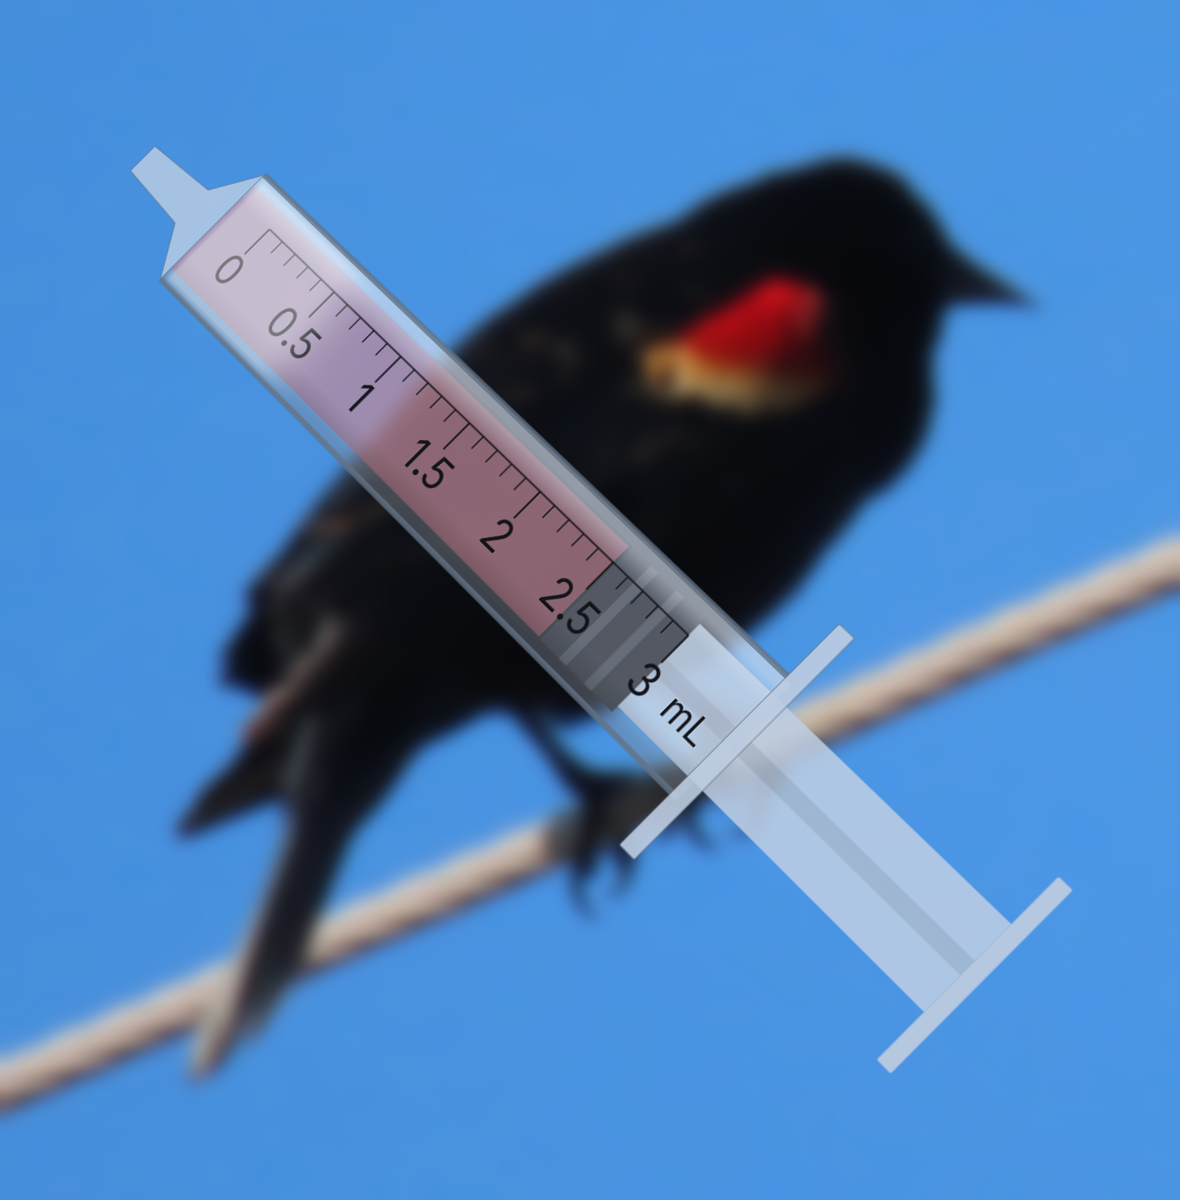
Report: 2.5mL
